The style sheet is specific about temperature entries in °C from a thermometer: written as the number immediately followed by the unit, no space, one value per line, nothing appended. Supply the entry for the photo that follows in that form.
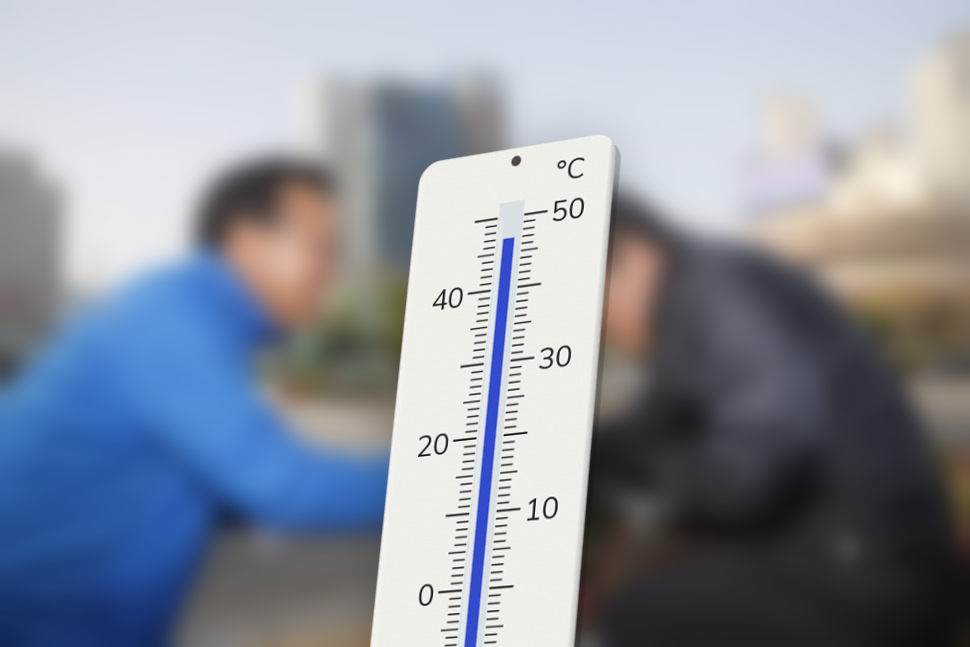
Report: 47°C
